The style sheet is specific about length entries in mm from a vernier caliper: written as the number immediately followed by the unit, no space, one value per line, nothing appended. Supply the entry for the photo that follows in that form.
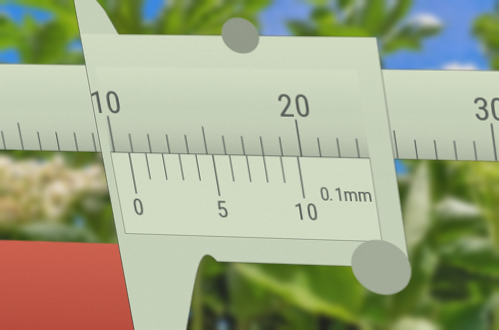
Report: 10.8mm
